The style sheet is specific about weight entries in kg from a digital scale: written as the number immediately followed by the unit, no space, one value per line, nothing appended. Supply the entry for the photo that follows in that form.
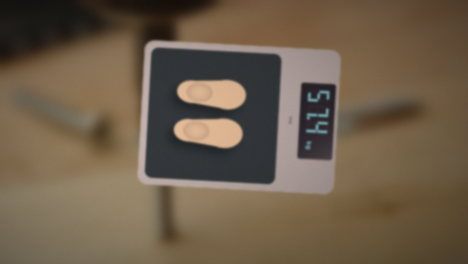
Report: 57.4kg
